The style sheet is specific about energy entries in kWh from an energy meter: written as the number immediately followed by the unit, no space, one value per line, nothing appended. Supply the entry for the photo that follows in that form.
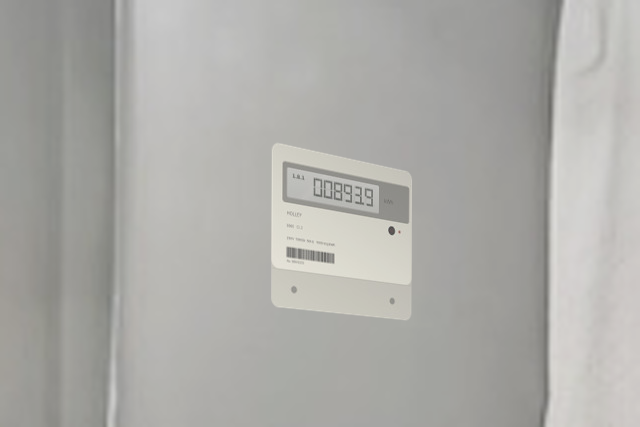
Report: 893.9kWh
